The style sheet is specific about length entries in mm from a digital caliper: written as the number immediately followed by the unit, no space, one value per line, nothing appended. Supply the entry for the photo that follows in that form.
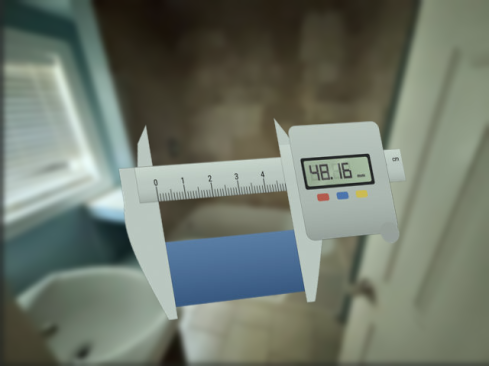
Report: 48.16mm
